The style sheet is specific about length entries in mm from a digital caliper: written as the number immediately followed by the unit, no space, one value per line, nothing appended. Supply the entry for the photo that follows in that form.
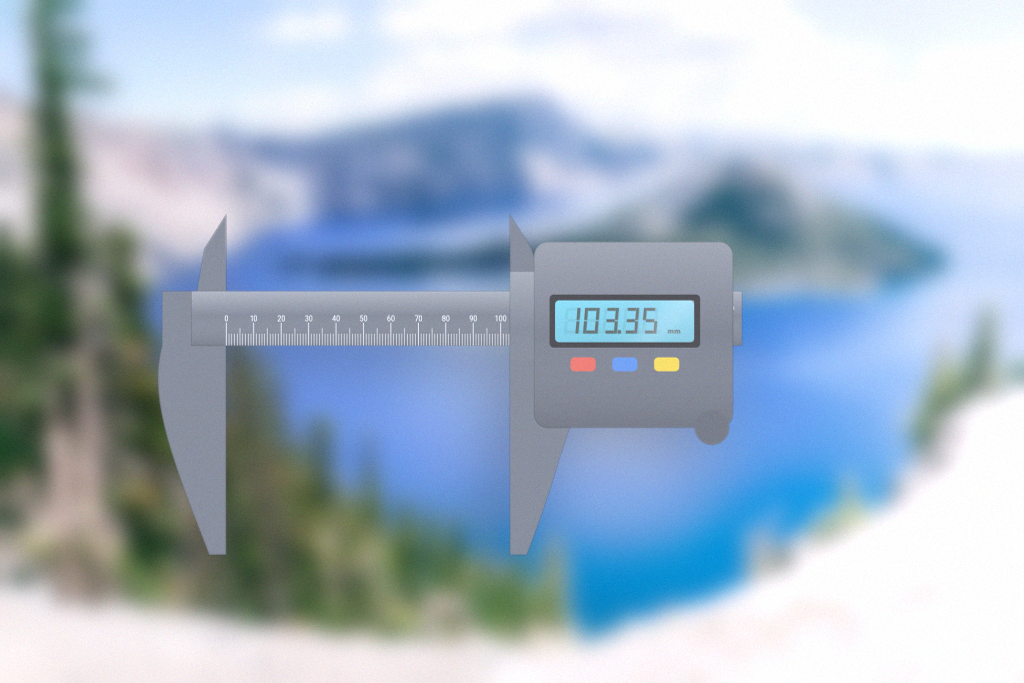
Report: 103.35mm
